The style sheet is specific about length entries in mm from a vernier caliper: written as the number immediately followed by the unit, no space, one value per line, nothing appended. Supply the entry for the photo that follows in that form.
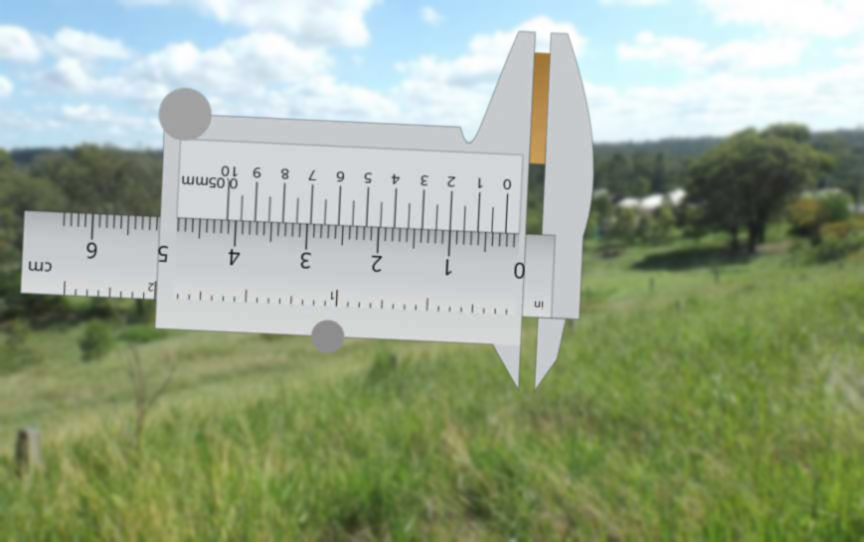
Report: 2.2mm
